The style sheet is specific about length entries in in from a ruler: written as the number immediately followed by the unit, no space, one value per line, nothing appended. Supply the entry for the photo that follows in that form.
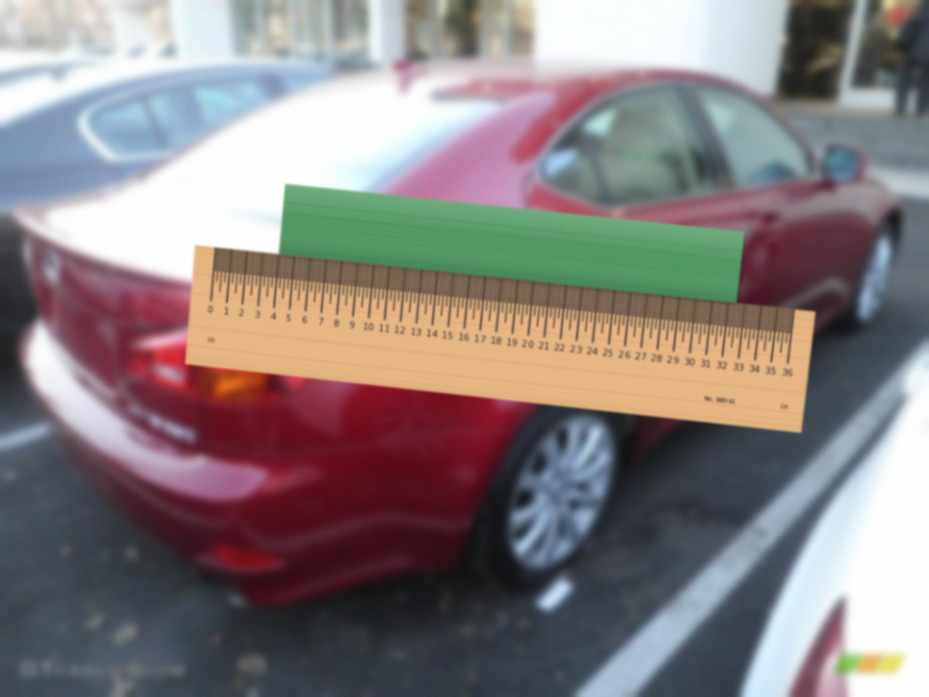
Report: 28.5in
